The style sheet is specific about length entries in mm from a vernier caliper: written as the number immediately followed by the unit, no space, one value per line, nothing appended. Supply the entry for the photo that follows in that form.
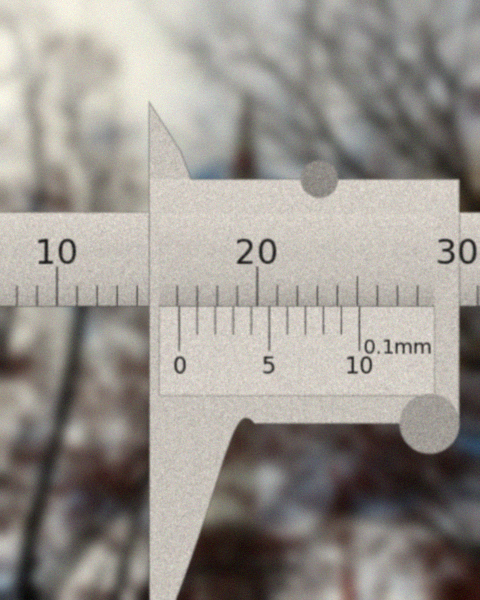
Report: 16.1mm
